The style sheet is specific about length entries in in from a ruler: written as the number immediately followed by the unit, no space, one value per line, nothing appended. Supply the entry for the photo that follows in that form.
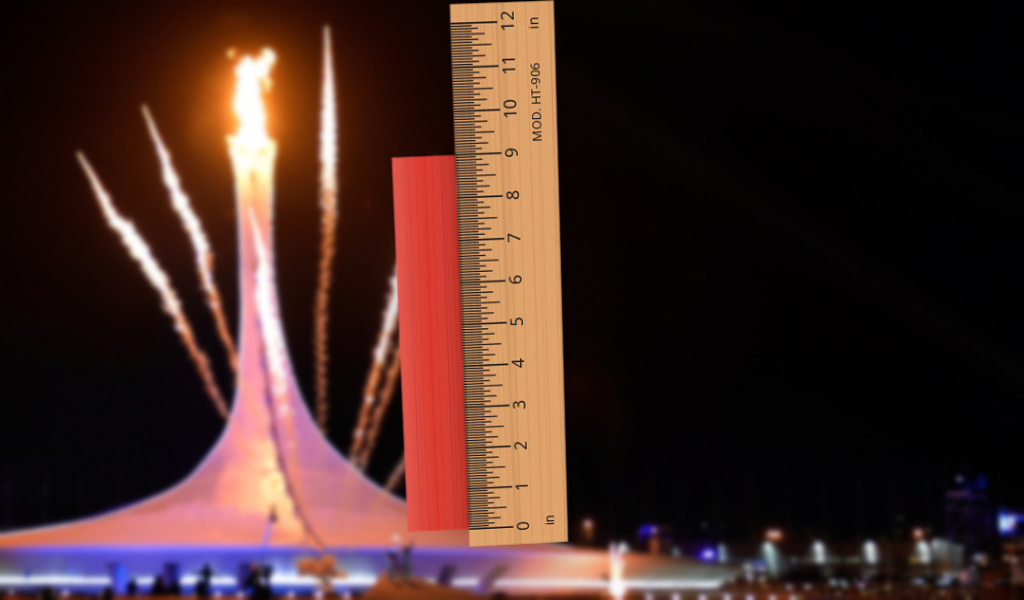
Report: 9in
